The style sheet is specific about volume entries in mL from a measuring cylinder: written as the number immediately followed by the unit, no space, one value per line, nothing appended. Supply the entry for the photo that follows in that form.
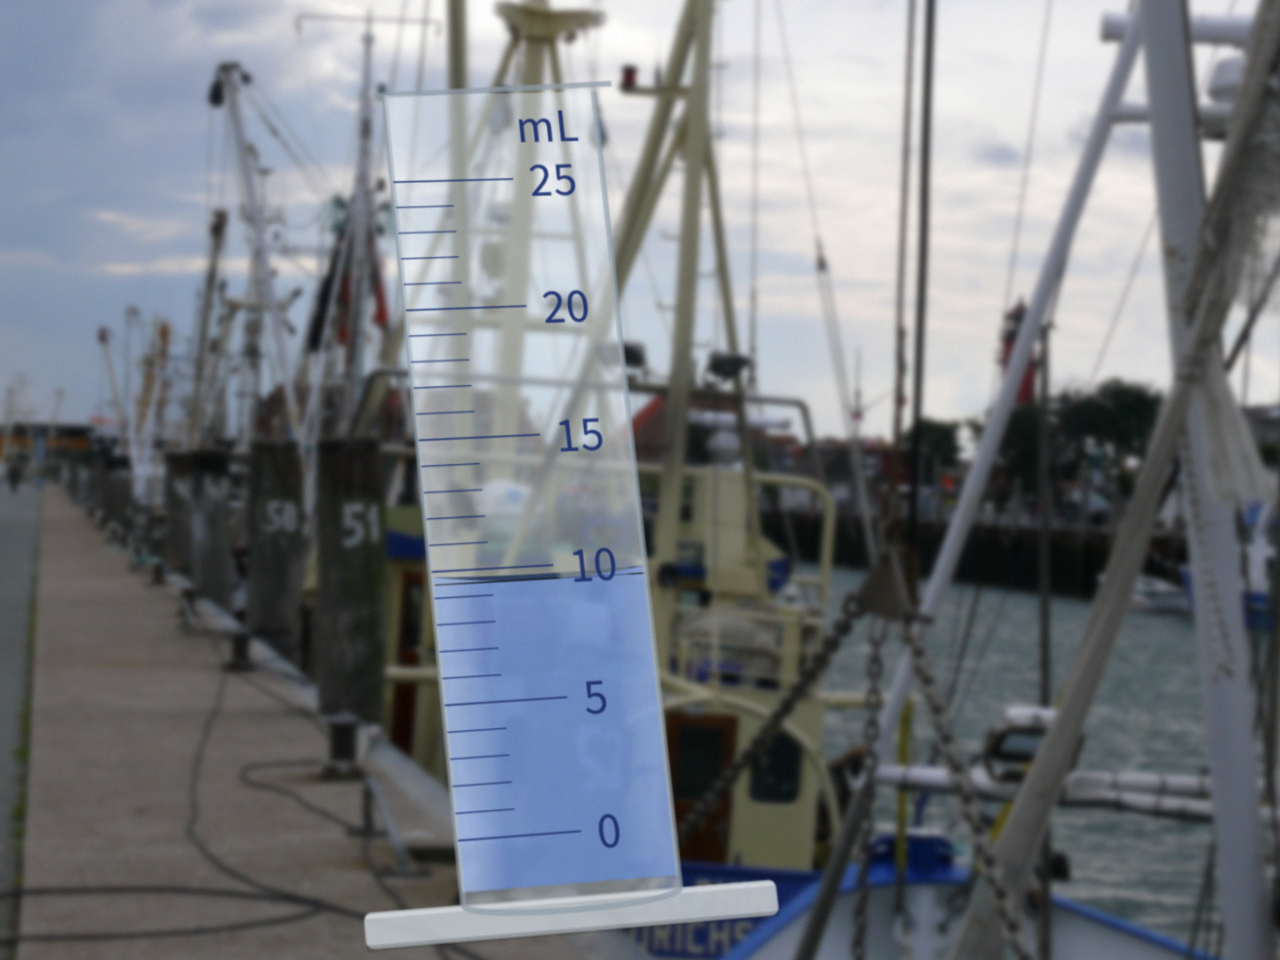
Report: 9.5mL
